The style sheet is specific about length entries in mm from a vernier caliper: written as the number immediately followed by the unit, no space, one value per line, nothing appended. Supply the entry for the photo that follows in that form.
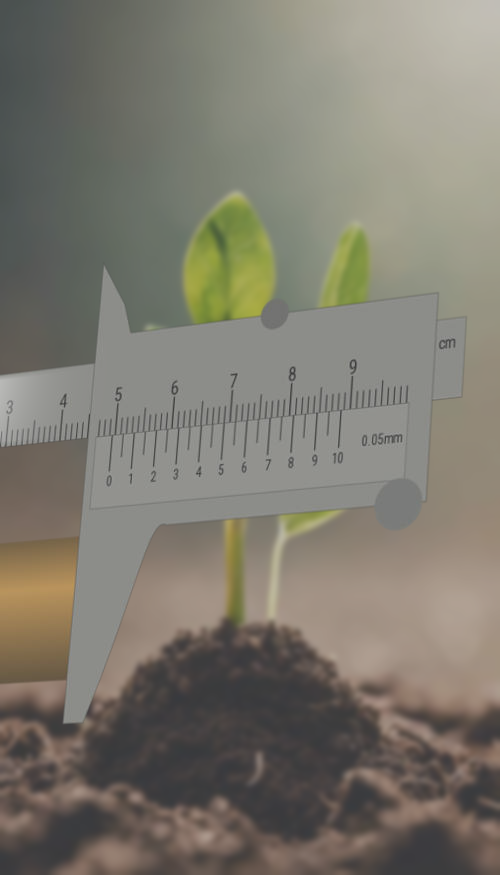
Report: 49.5mm
